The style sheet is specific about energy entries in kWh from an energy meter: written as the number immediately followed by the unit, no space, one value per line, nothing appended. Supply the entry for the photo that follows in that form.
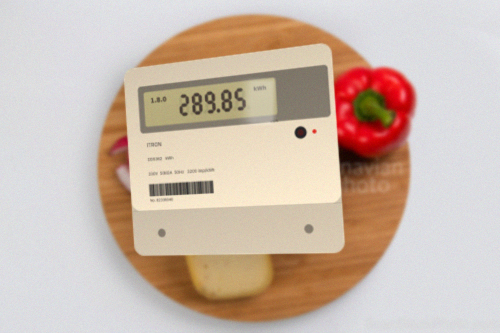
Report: 289.85kWh
